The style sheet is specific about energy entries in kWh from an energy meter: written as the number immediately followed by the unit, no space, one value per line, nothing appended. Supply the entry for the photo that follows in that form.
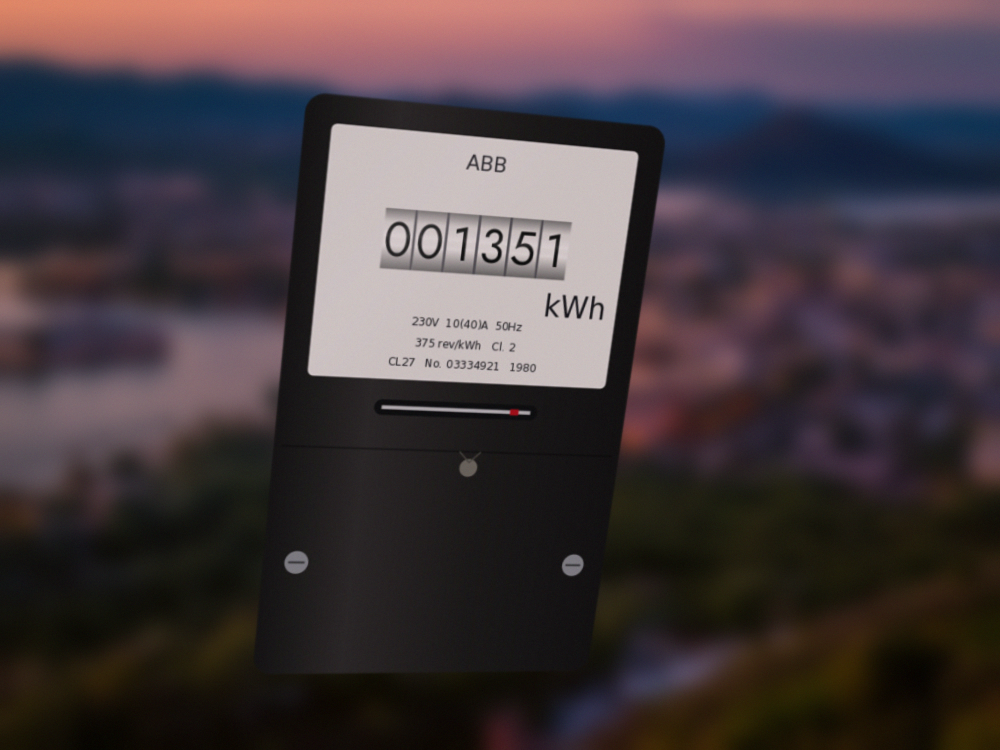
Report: 1351kWh
